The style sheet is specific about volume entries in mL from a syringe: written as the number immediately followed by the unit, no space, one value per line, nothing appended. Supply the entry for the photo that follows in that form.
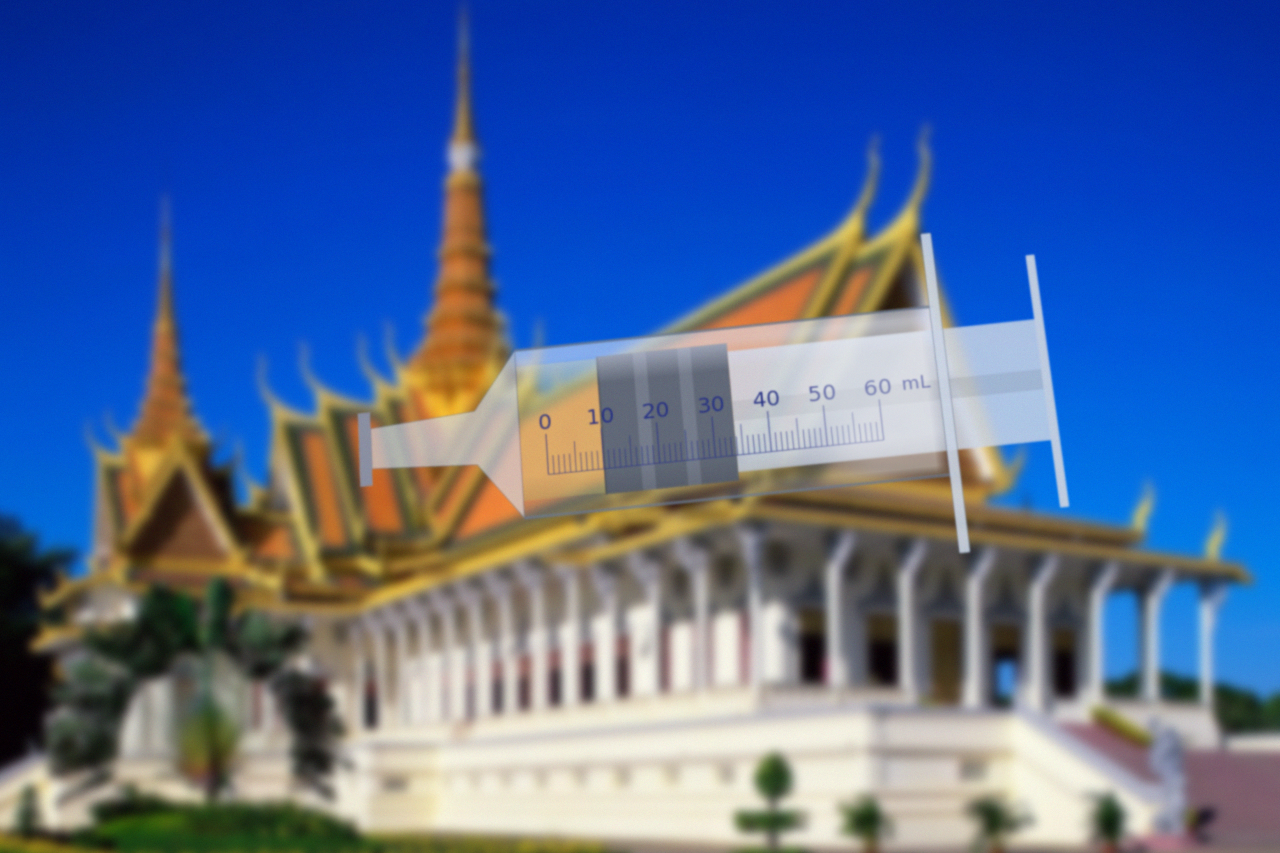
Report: 10mL
